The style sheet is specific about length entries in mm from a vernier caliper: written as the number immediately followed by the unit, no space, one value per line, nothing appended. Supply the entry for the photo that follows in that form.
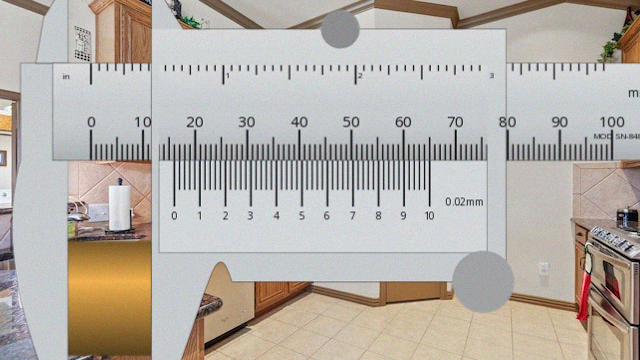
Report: 16.0mm
